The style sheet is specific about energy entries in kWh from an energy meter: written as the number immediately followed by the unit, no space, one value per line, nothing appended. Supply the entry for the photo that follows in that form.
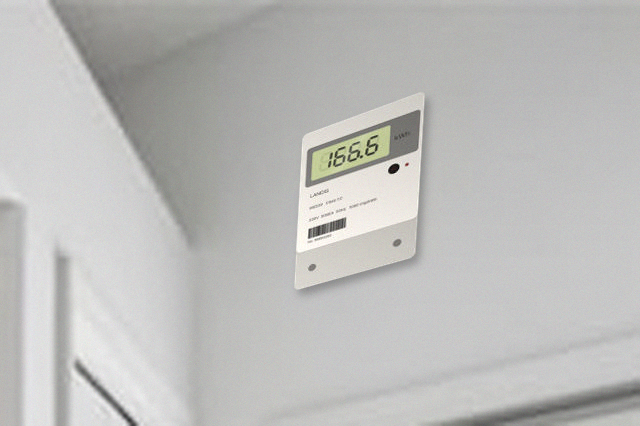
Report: 166.6kWh
